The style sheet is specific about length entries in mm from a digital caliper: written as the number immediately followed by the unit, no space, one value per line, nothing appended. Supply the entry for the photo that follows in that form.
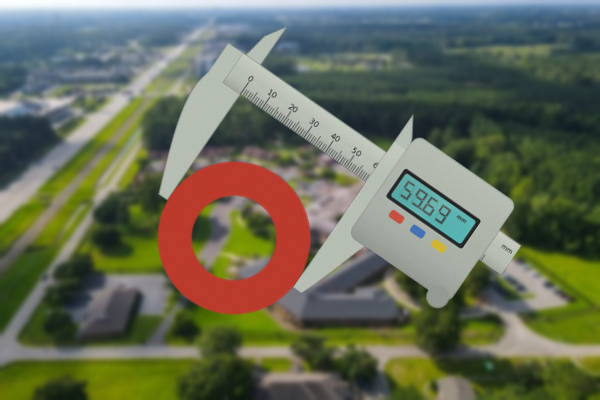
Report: 59.69mm
